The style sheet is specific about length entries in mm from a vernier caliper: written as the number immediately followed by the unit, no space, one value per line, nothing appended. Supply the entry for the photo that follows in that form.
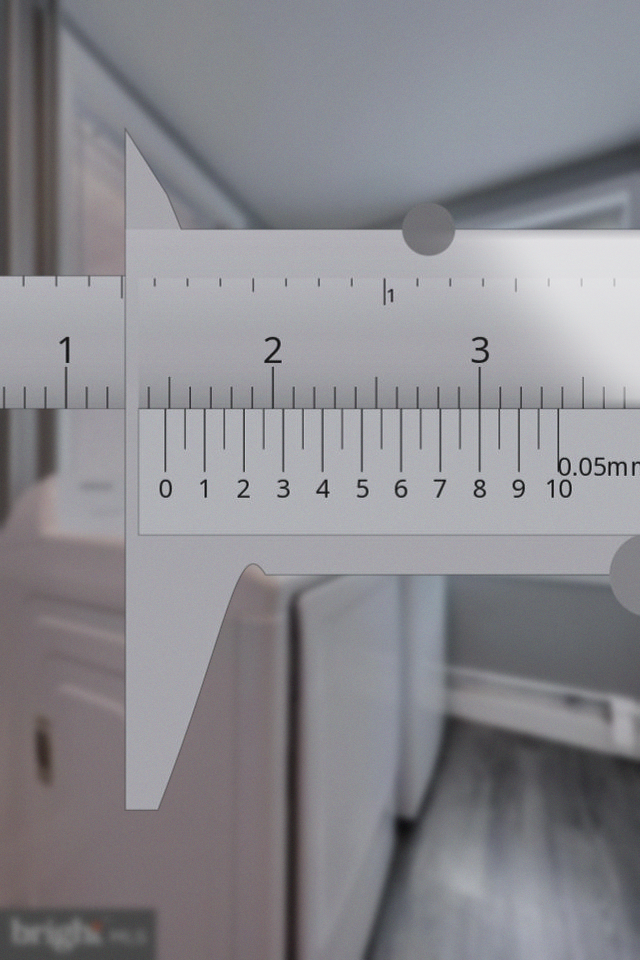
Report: 14.8mm
